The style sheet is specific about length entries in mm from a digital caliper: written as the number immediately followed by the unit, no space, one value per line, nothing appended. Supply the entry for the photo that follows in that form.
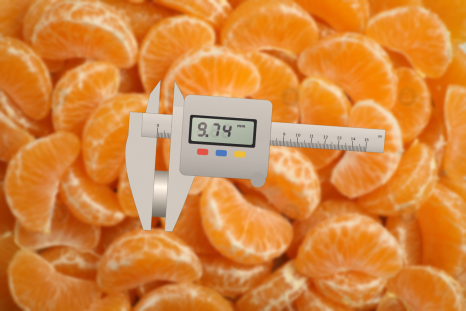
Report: 9.74mm
